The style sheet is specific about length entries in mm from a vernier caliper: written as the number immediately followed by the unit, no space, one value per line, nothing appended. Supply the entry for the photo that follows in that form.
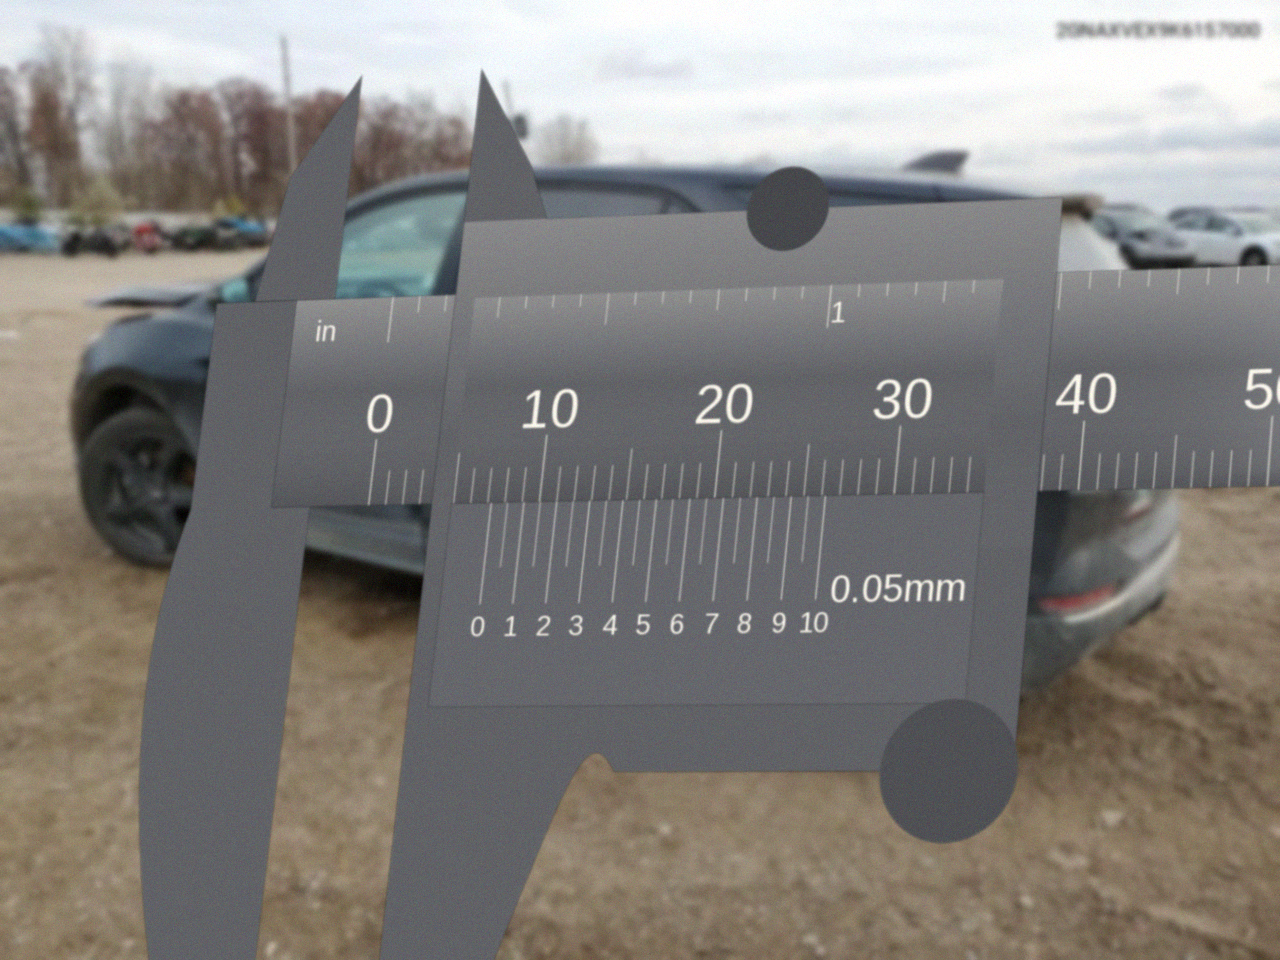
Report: 7.2mm
